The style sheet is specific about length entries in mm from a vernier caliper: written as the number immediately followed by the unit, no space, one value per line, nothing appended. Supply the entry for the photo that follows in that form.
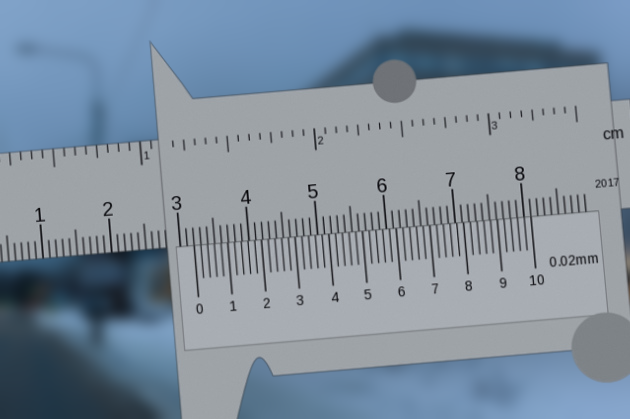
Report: 32.0mm
